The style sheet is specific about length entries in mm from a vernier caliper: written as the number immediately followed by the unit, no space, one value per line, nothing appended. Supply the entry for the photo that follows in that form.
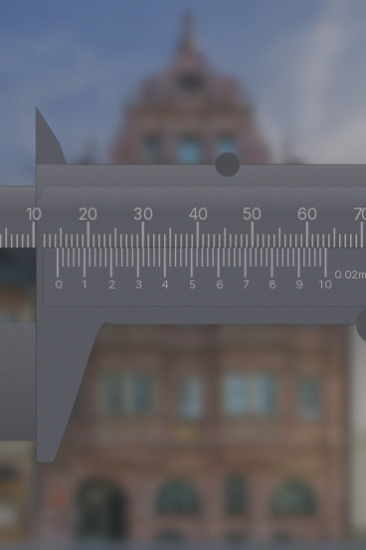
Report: 14.4mm
